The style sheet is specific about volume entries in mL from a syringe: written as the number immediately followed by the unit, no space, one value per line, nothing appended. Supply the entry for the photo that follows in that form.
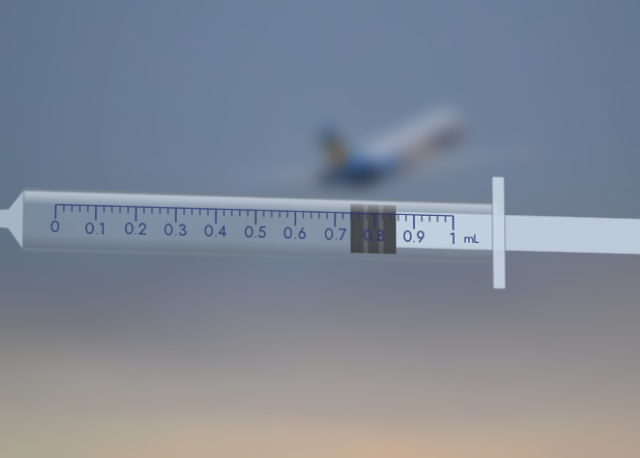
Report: 0.74mL
